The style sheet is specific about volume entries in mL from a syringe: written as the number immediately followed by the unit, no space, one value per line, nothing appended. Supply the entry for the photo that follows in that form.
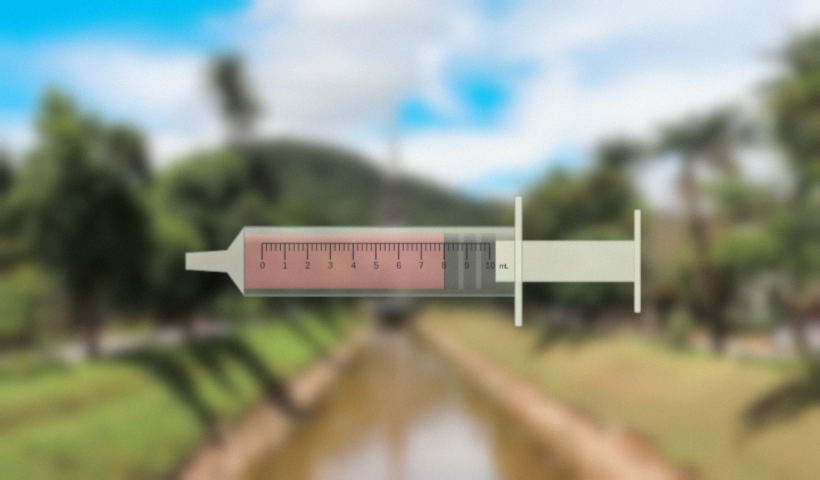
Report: 8mL
